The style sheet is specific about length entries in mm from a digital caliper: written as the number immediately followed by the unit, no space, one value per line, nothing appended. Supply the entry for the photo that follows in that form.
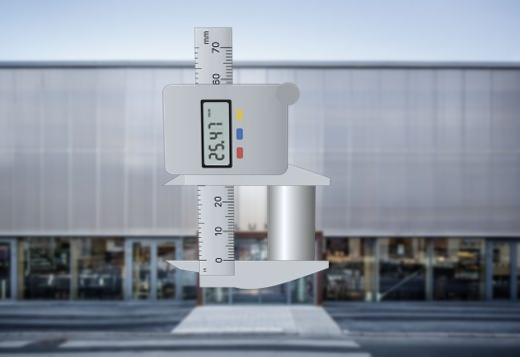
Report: 25.47mm
